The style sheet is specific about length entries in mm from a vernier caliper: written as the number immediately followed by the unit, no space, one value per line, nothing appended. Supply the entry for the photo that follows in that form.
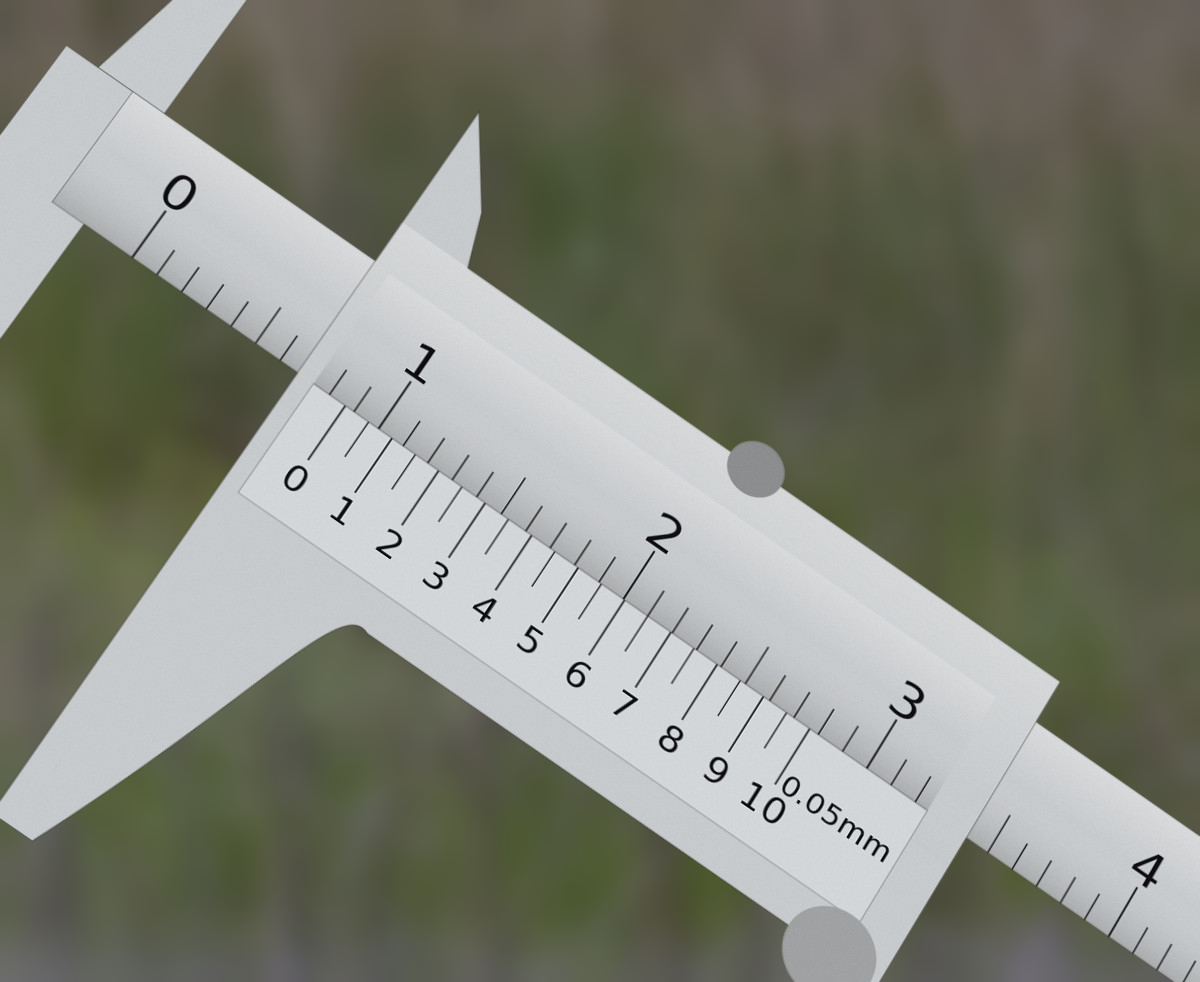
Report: 8.65mm
